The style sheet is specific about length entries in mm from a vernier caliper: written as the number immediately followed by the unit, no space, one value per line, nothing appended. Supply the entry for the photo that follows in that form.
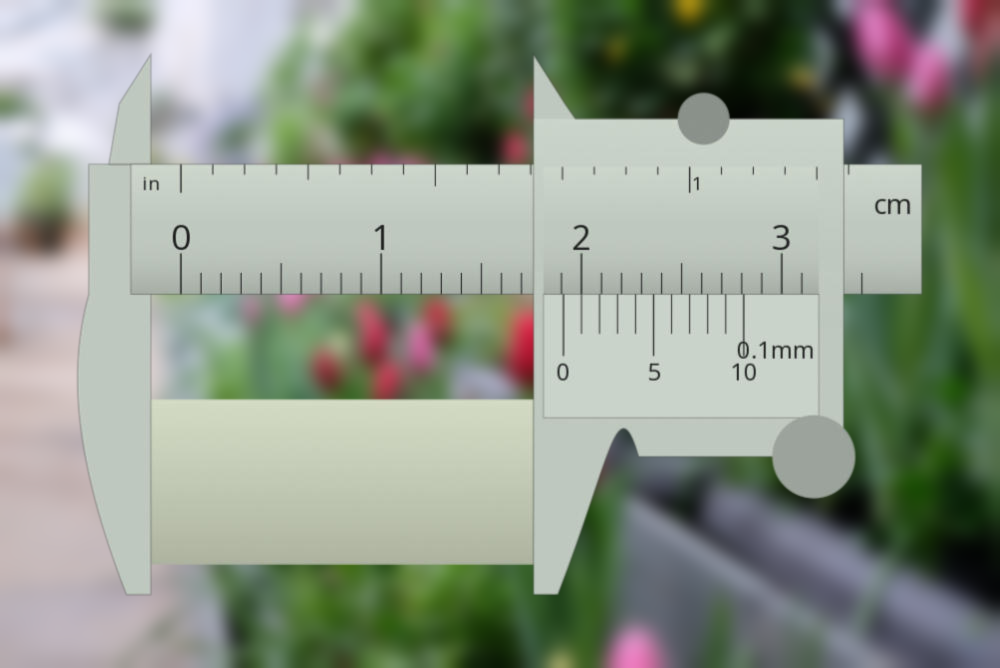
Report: 19.1mm
